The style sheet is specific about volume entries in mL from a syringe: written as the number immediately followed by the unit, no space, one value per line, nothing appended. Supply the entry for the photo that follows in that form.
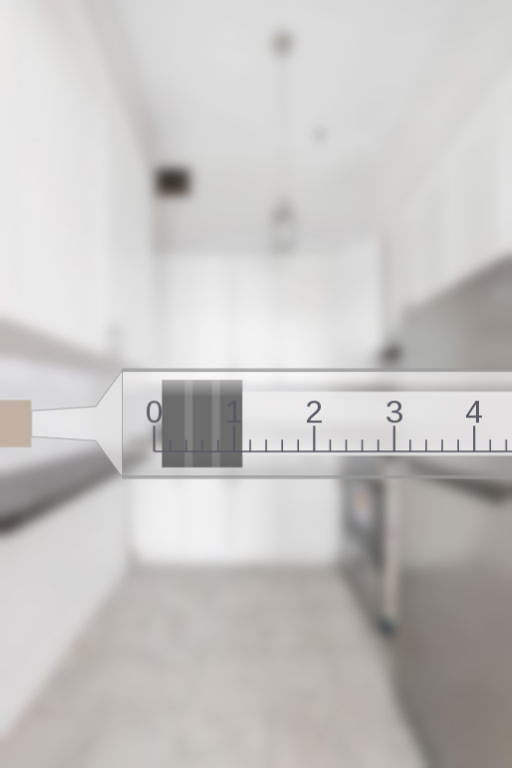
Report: 0.1mL
